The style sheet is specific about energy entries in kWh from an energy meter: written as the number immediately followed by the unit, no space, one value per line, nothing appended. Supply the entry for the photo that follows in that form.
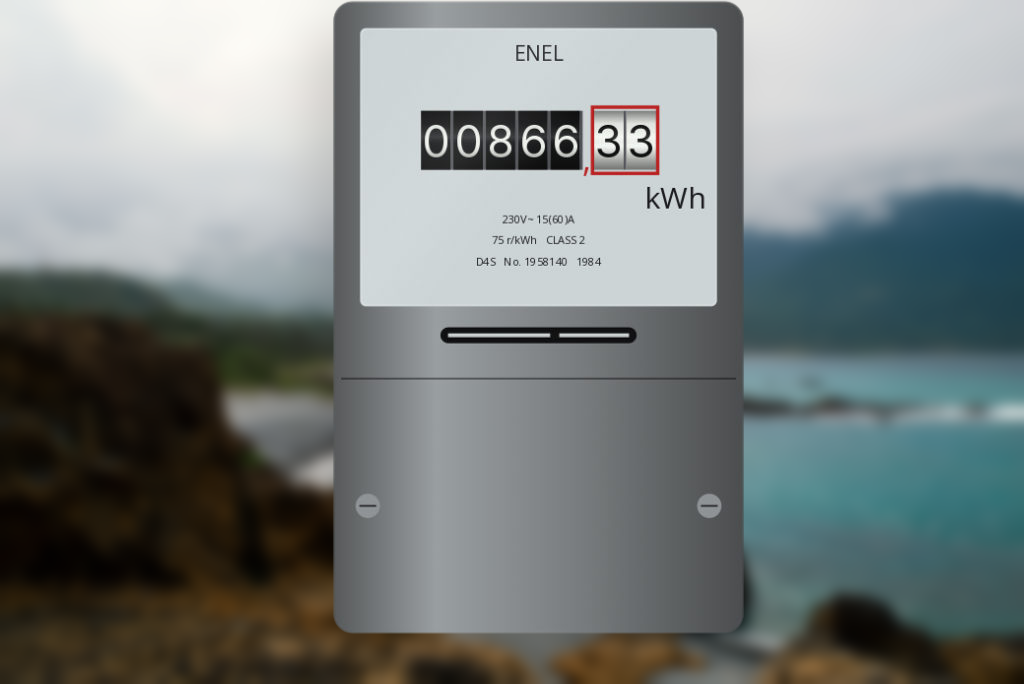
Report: 866.33kWh
